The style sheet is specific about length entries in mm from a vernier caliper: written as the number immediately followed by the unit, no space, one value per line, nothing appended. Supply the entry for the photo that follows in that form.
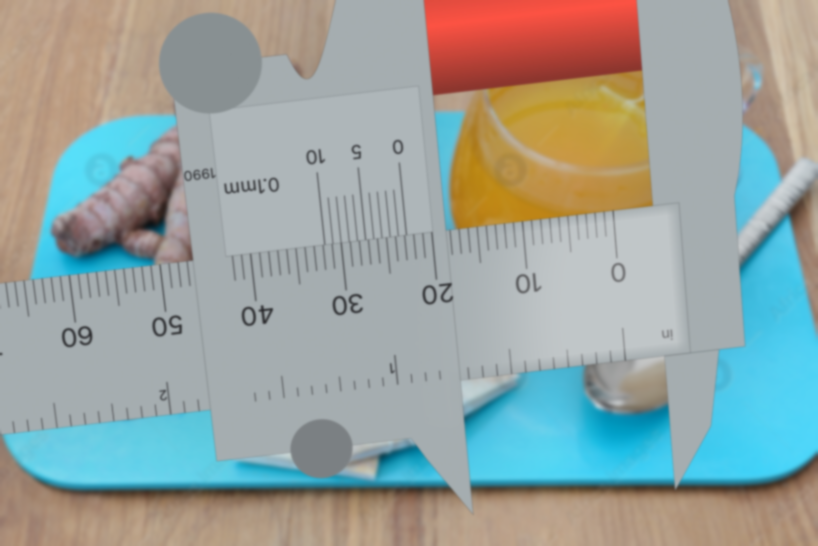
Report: 22.8mm
